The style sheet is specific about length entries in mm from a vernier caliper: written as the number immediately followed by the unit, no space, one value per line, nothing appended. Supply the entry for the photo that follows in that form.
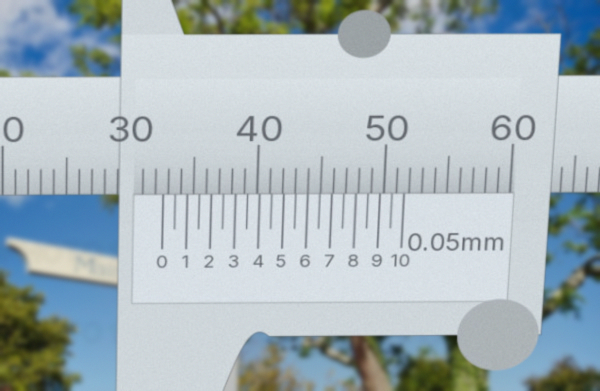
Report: 32.6mm
